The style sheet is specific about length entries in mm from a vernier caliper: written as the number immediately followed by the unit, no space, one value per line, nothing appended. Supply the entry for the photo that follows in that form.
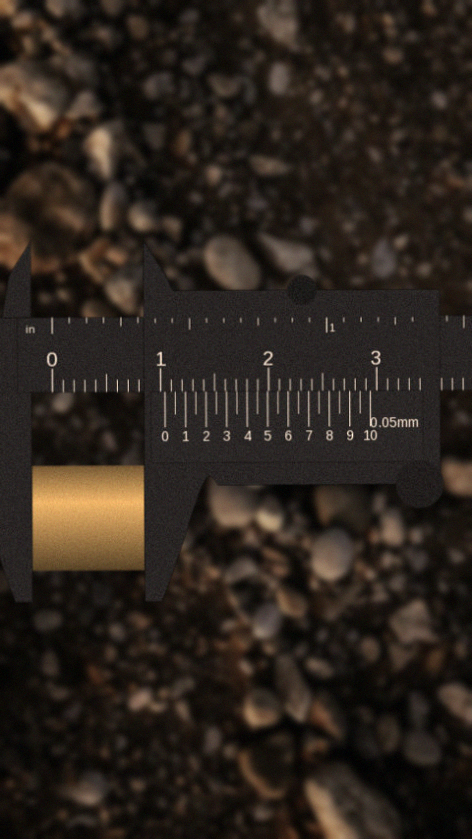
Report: 10.4mm
